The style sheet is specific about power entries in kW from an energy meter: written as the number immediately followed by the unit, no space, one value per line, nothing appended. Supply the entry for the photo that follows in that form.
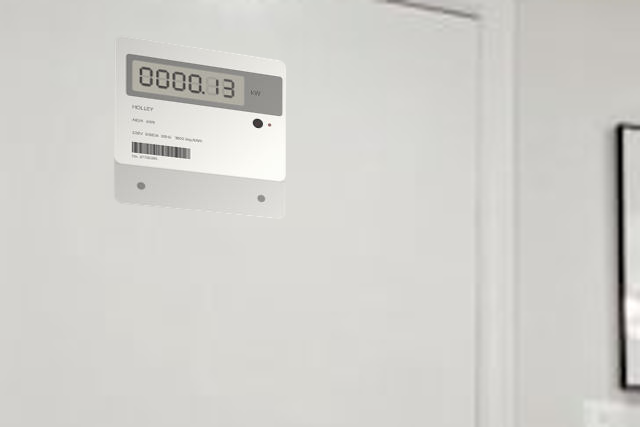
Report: 0.13kW
